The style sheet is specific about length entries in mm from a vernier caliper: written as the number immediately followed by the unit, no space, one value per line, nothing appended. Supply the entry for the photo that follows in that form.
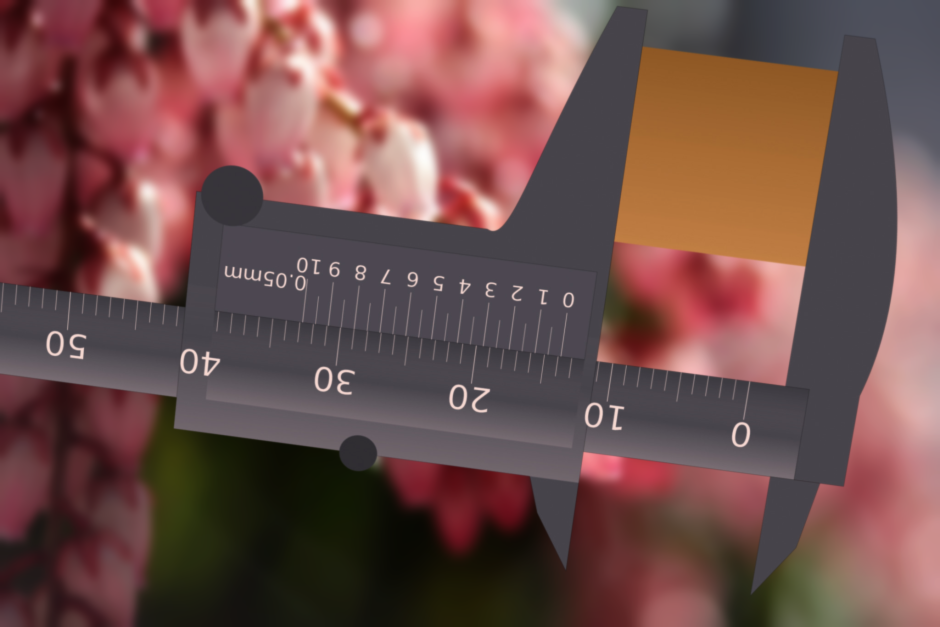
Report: 13.8mm
